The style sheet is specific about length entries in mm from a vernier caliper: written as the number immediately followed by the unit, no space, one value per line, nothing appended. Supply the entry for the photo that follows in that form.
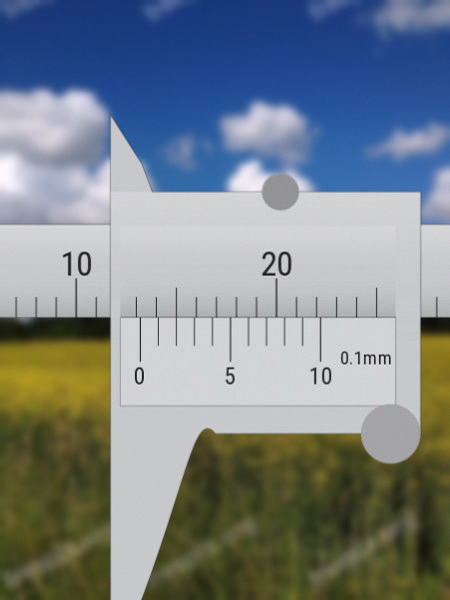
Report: 13.2mm
